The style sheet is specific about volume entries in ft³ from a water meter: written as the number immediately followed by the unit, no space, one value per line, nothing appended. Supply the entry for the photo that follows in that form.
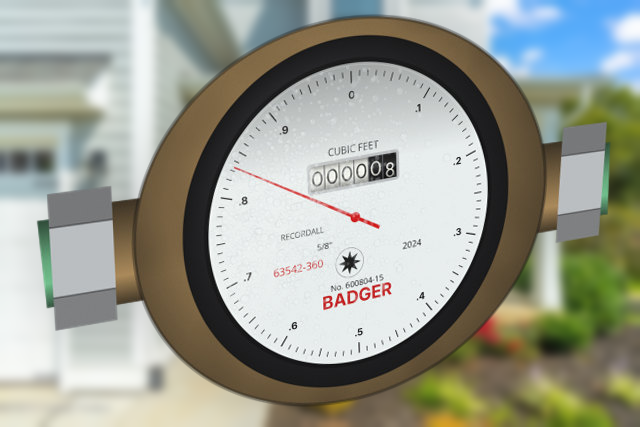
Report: 7.83ft³
